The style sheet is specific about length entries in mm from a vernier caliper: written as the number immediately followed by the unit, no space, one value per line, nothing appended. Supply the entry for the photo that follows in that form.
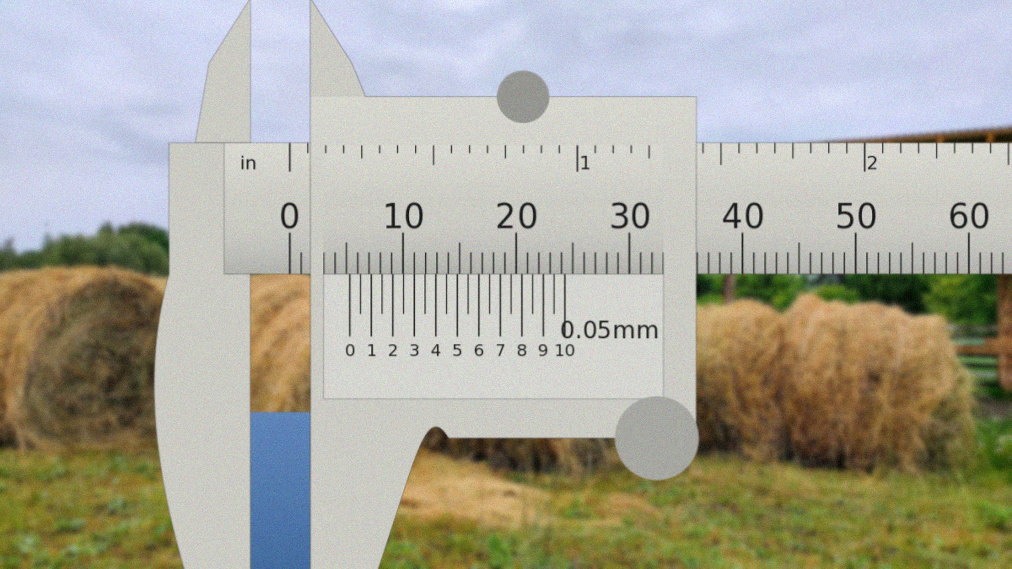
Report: 5.3mm
